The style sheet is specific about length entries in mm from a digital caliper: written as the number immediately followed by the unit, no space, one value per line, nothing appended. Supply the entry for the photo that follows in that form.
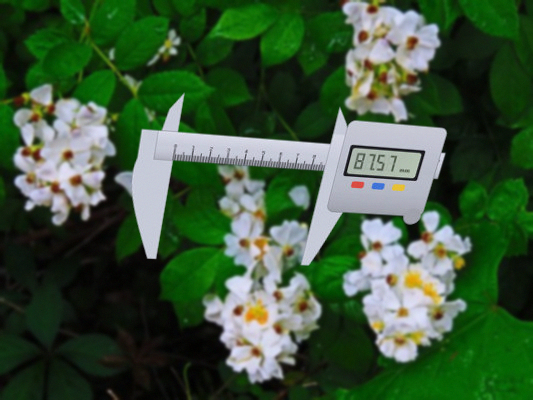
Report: 87.57mm
